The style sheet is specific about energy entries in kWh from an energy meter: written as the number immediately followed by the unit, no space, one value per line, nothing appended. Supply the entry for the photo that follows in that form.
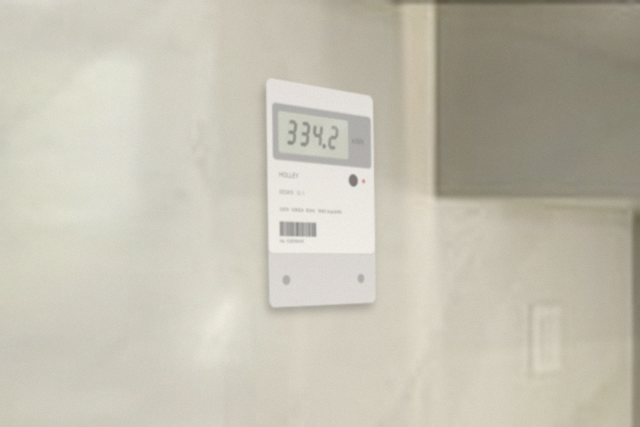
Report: 334.2kWh
